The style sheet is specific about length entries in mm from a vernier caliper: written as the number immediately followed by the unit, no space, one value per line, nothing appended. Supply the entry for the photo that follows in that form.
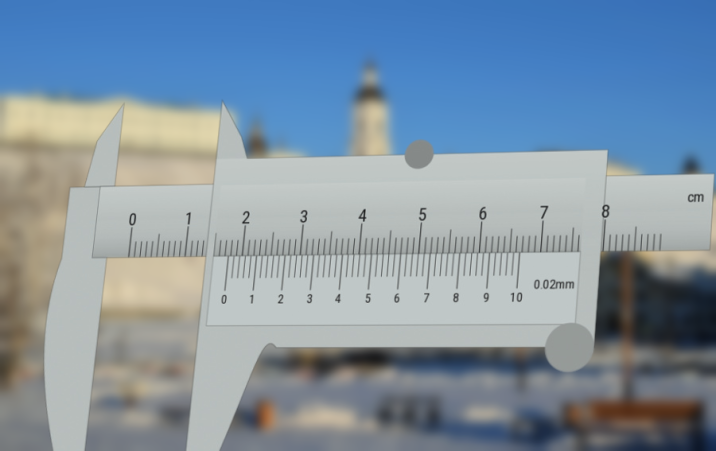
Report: 17.6mm
